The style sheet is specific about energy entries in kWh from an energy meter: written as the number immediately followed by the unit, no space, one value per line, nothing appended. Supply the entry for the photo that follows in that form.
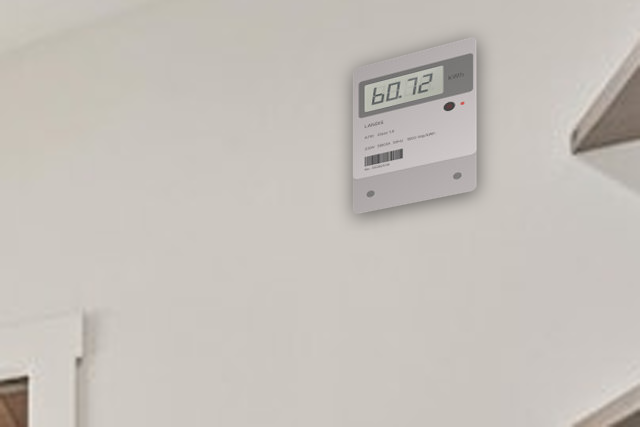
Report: 60.72kWh
